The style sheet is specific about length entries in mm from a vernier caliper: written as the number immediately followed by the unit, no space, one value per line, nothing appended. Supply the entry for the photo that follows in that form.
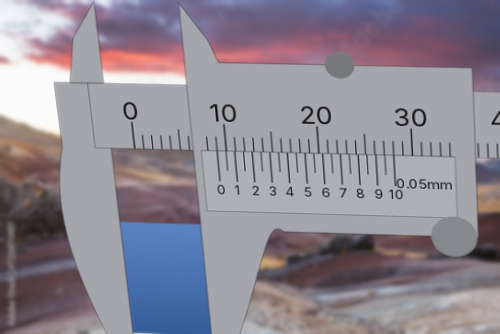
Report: 9.0mm
